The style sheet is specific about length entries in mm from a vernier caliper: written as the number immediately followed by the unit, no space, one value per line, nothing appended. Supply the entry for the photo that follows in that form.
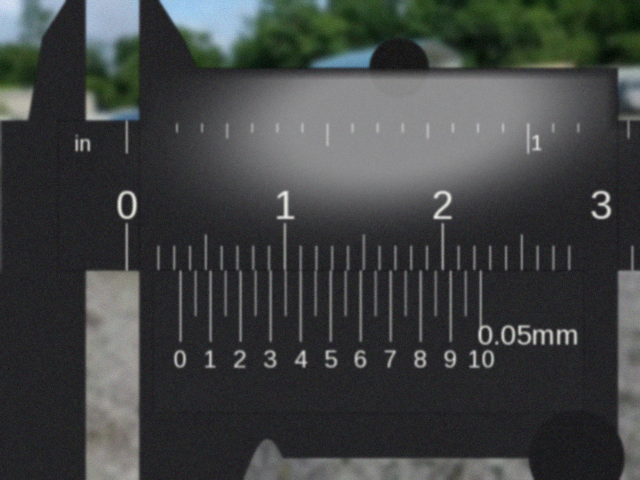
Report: 3.4mm
